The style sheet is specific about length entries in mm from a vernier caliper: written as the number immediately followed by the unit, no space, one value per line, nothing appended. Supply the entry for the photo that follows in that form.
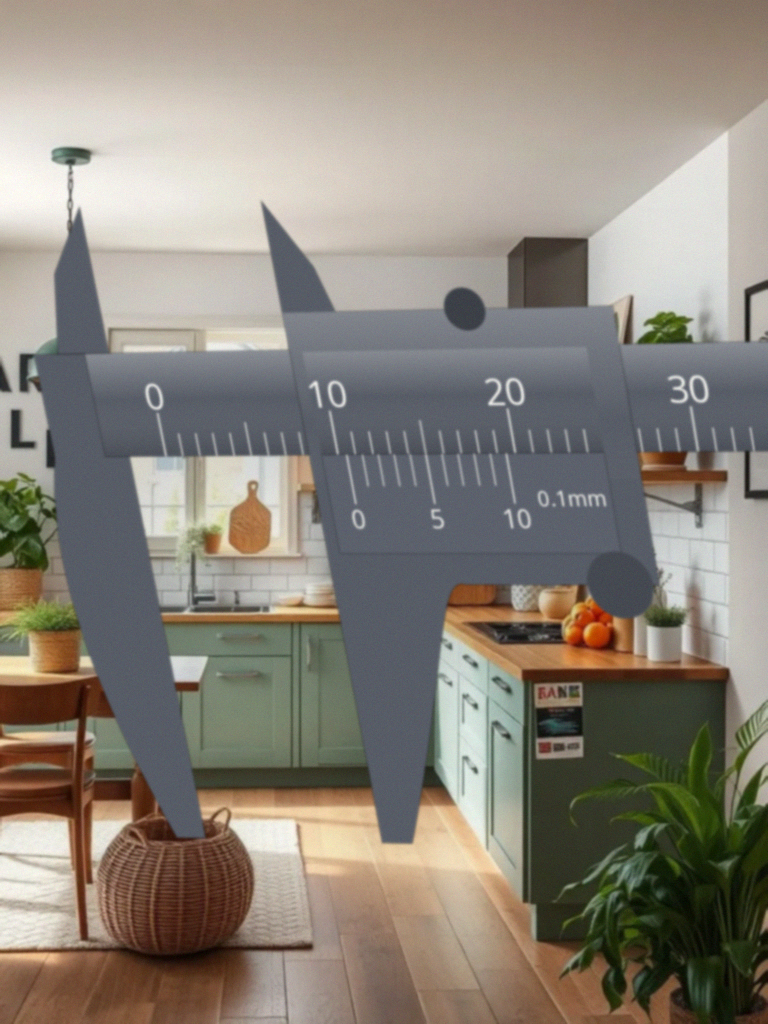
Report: 10.5mm
